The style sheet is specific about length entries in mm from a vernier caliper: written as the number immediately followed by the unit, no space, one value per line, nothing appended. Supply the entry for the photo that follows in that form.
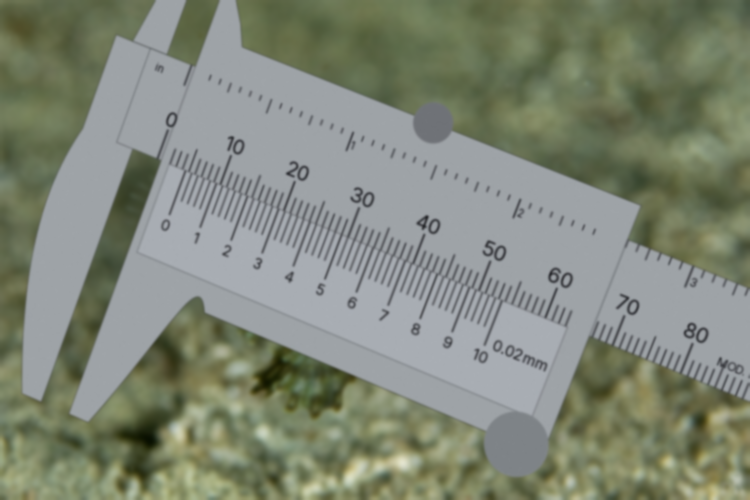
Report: 4.5mm
